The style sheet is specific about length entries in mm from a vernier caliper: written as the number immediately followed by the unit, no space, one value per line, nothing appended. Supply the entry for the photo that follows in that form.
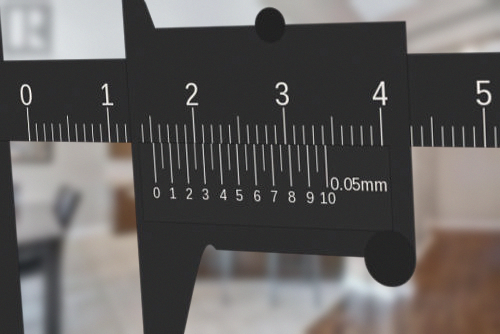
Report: 15.2mm
